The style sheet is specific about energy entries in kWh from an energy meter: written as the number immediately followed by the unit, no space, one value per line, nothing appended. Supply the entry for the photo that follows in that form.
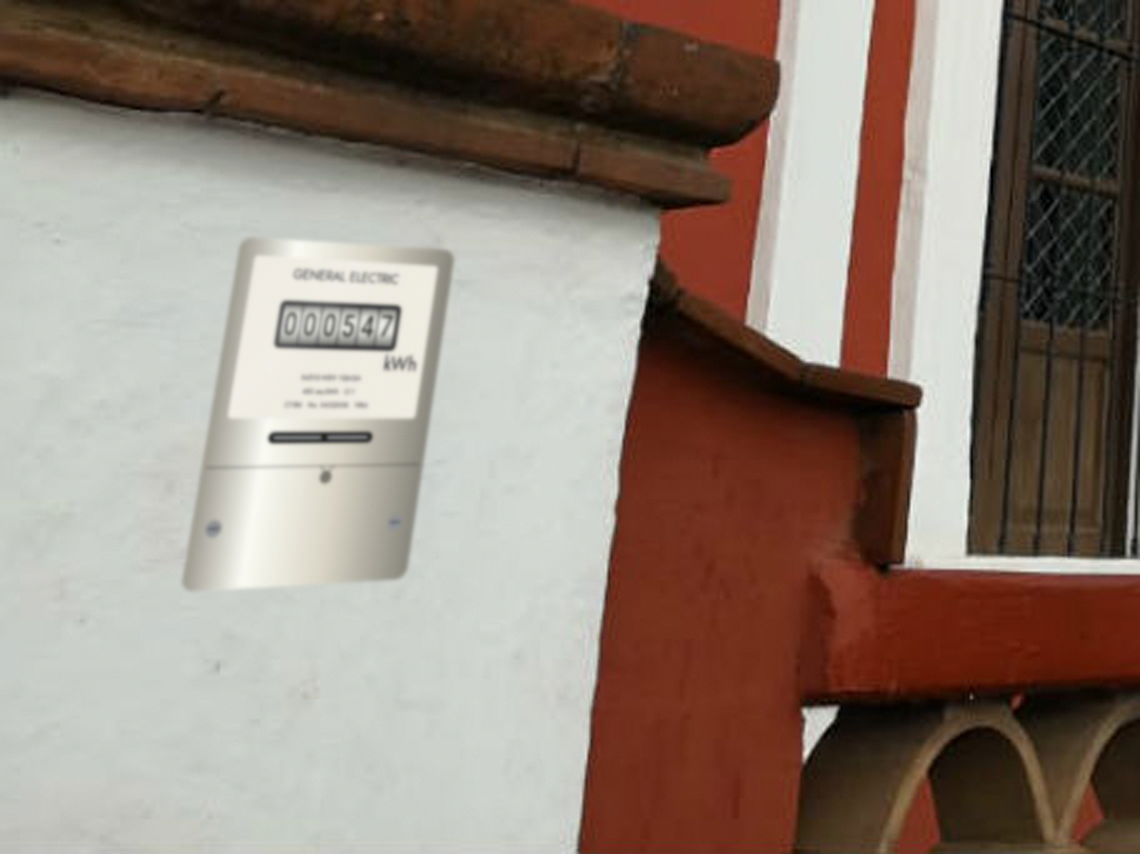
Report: 547kWh
